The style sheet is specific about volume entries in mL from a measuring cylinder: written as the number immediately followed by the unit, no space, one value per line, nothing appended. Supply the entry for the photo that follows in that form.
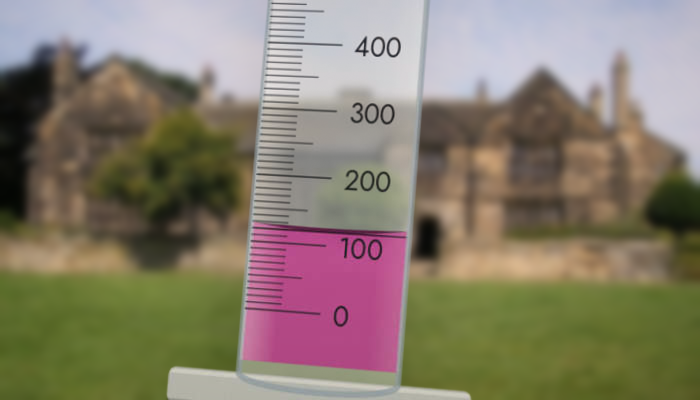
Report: 120mL
